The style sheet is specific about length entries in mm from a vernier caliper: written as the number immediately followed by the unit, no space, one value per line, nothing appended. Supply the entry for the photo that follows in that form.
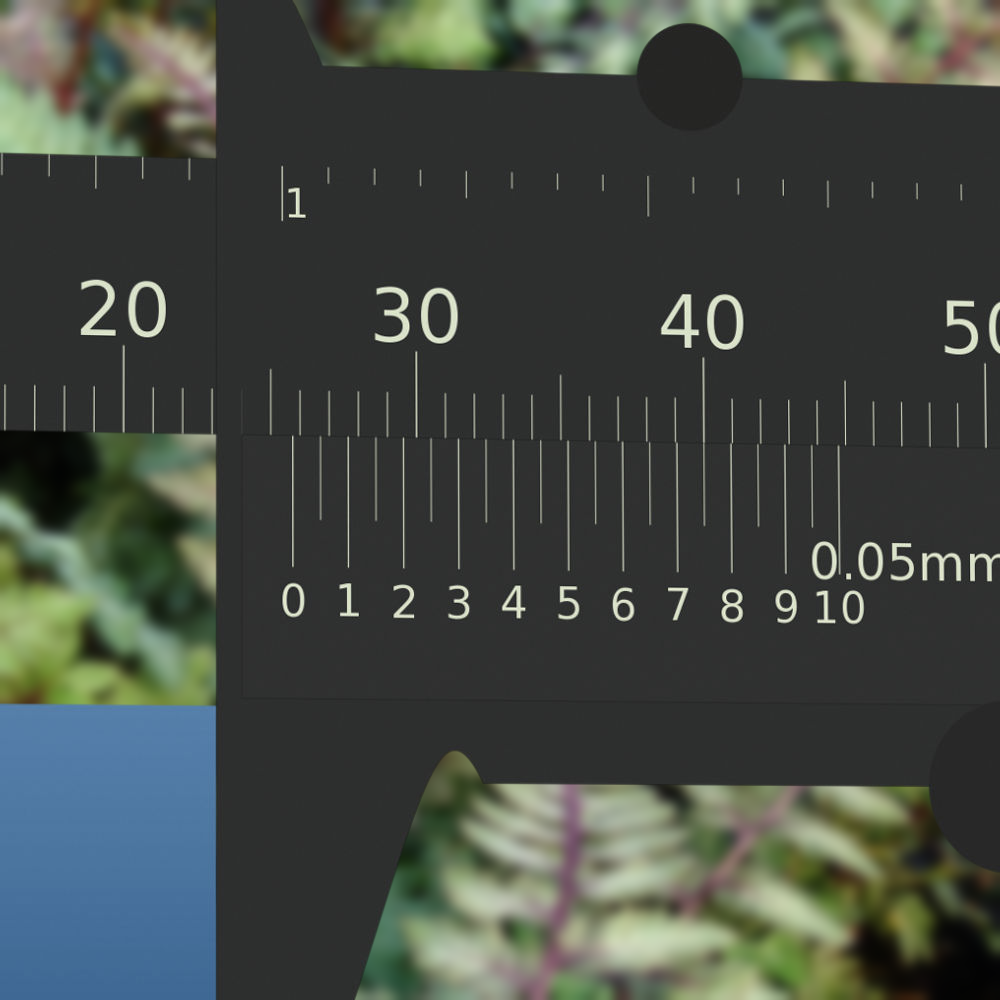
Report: 25.75mm
